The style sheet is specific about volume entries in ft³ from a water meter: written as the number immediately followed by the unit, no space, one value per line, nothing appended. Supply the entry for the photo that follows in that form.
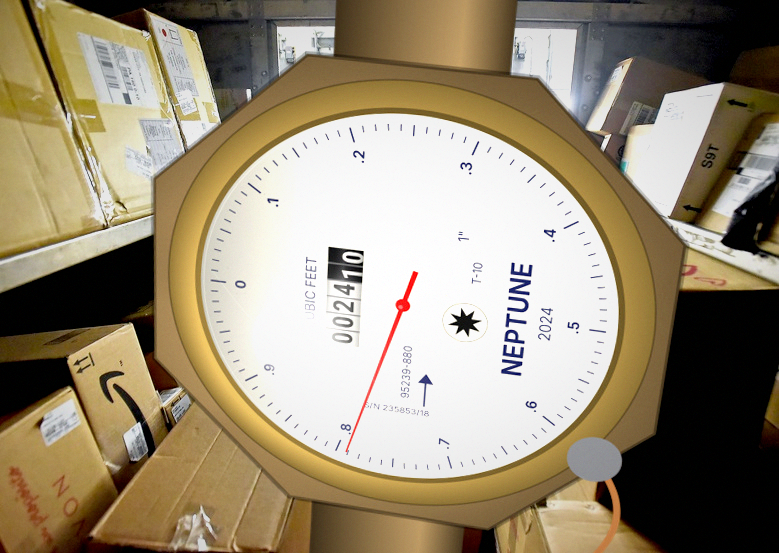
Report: 2409.79ft³
